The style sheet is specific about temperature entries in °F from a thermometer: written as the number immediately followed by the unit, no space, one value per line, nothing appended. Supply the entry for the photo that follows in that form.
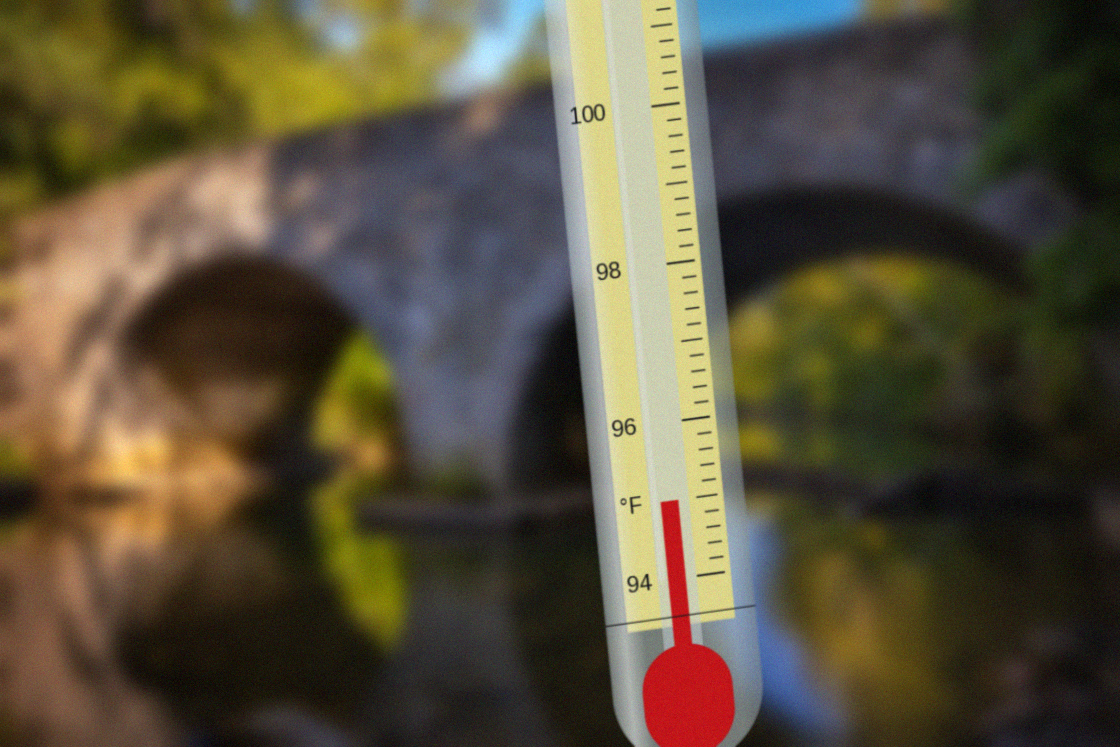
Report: 95°F
